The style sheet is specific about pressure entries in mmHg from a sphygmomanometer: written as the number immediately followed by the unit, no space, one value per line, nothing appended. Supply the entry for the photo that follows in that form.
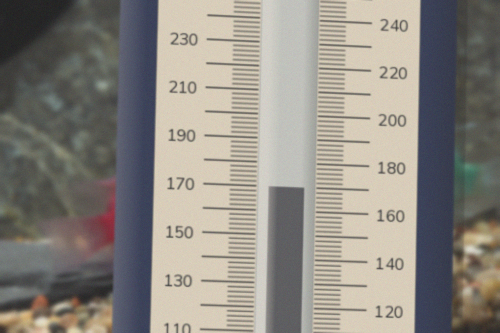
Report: 170mmHg
